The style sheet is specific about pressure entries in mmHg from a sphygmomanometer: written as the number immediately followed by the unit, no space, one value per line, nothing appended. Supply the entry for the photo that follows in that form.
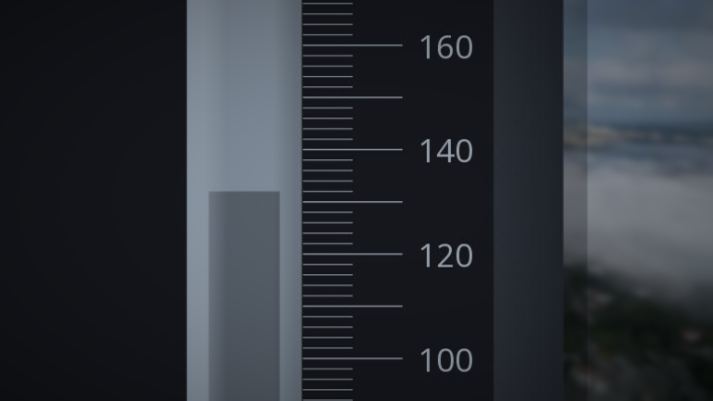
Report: 132mmHg
